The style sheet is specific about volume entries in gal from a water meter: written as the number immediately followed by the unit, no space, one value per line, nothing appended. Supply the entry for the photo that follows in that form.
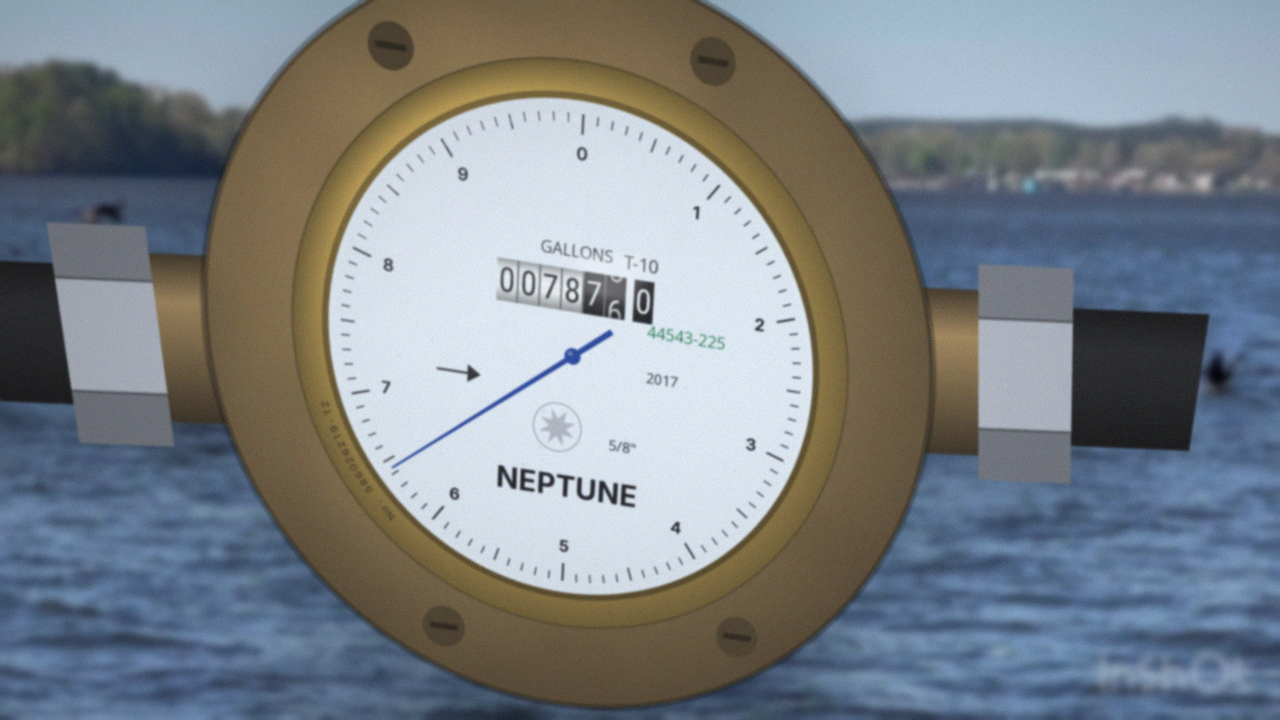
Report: 78756.4gal
